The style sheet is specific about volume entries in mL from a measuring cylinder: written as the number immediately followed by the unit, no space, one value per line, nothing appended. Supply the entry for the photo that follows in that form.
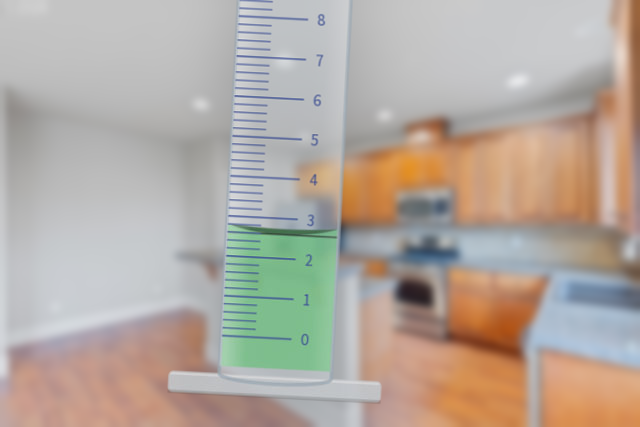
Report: 2.6mL
